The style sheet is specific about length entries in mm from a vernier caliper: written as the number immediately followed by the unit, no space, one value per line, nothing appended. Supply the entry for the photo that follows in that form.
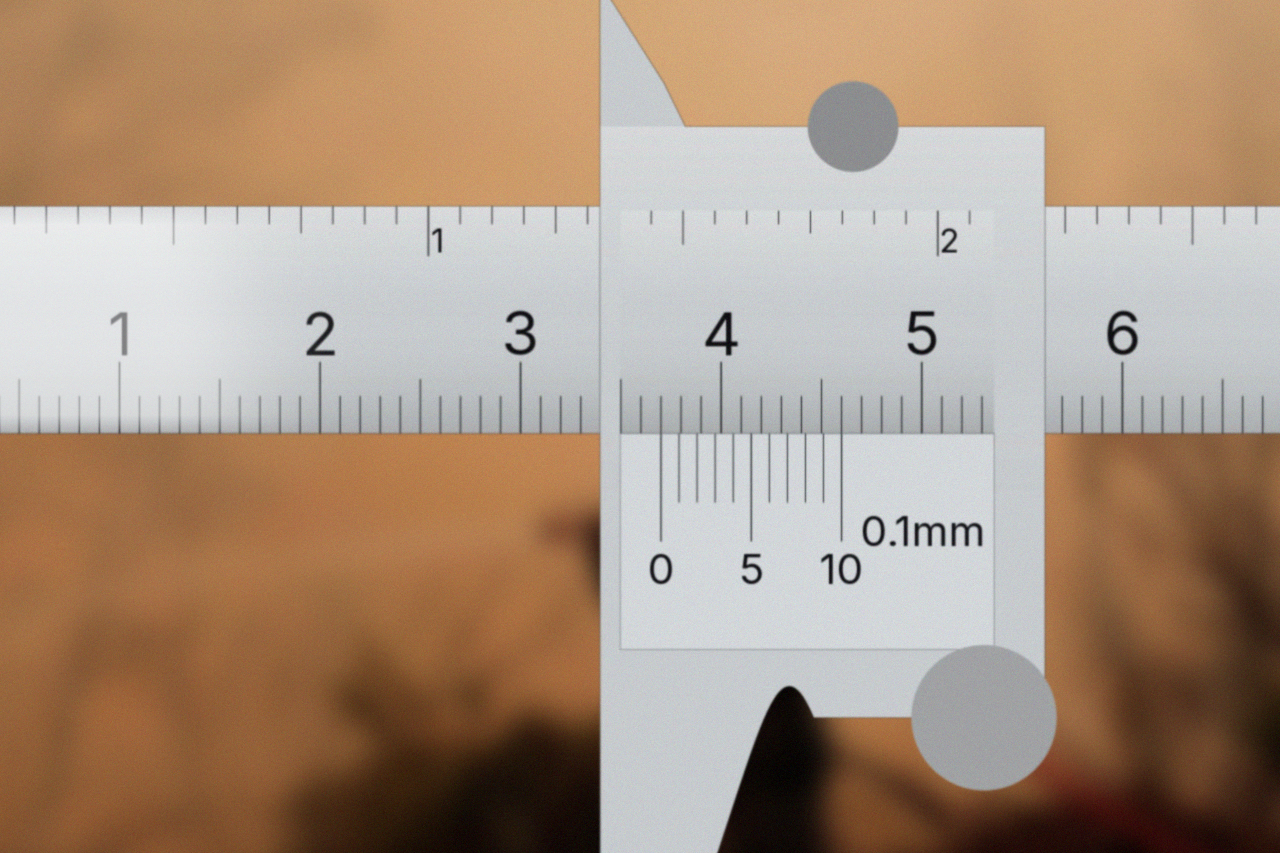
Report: 37.0mm
